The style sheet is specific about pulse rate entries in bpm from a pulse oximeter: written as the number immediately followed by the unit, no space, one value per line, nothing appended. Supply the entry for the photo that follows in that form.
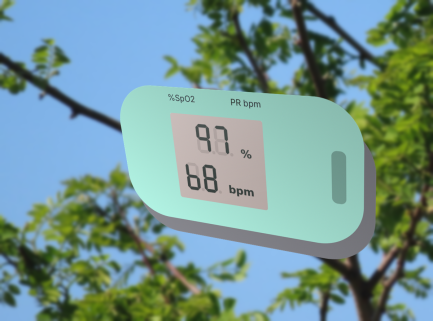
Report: 68bpm
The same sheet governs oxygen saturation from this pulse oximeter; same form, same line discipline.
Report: 97%
